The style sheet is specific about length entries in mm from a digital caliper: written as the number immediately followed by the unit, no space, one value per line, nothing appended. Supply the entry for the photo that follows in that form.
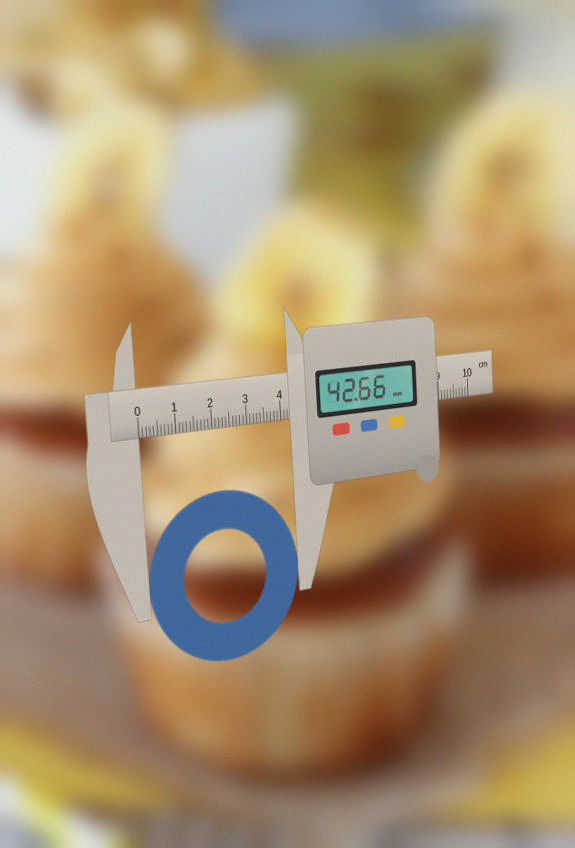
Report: 42.66mm
